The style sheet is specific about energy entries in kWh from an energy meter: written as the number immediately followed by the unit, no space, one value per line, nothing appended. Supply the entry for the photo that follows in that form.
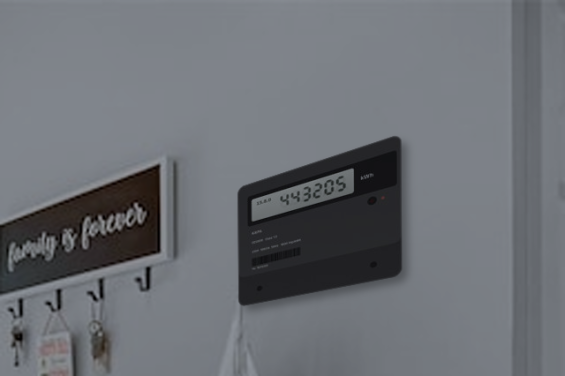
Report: 443205kWh
